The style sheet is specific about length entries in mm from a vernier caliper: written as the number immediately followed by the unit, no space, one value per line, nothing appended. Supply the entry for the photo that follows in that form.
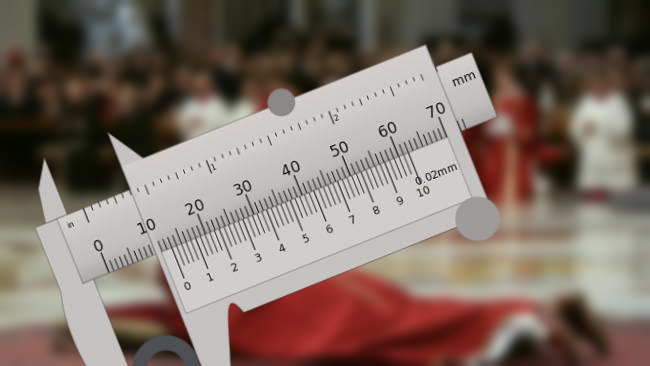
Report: 13.0mm
